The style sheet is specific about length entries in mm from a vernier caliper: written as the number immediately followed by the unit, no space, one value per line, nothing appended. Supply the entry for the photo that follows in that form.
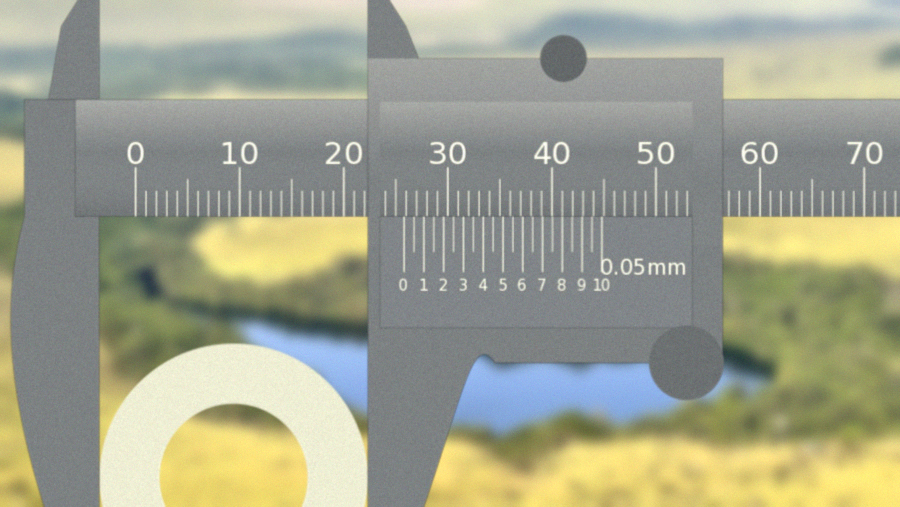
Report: 25.8mm
